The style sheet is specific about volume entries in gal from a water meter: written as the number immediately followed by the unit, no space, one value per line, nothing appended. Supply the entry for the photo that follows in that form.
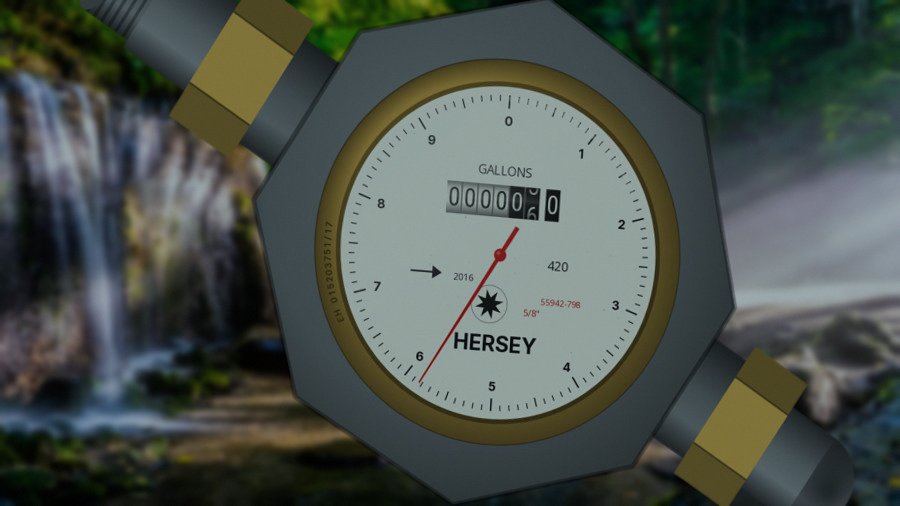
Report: 55.8gal
